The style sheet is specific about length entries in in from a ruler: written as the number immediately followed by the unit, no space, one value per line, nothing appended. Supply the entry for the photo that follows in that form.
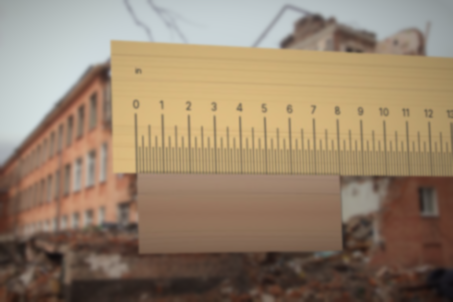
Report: 8in
